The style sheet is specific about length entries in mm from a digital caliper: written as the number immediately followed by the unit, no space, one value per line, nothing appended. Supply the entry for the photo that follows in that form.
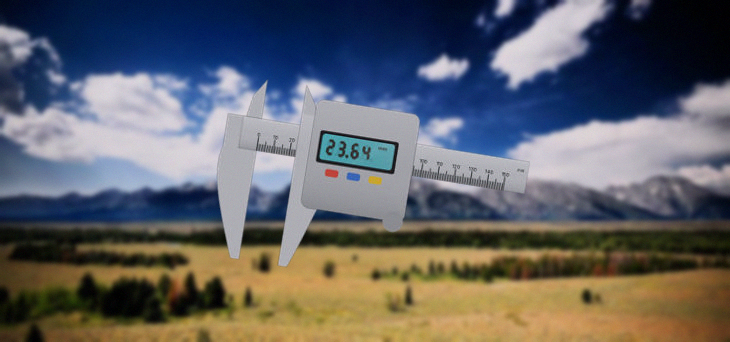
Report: 23.64mm
